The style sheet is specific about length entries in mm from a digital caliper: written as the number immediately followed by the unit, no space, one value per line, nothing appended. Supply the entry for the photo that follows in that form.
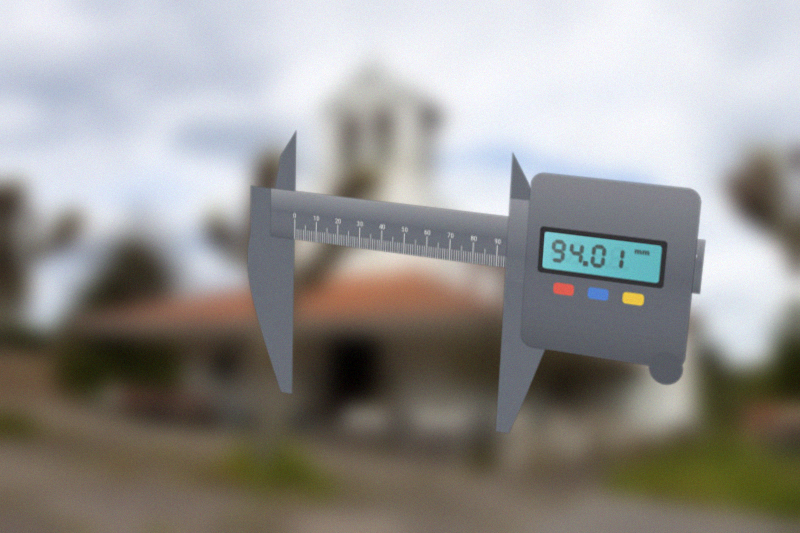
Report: 94.01mm
